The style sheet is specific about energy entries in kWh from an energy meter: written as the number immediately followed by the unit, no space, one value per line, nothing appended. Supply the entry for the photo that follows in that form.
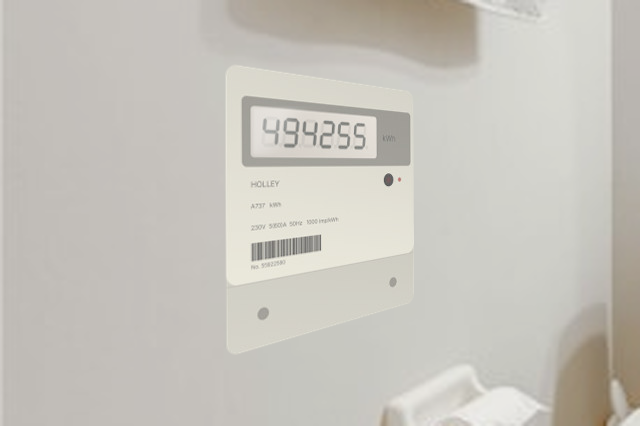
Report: 494255kWh
